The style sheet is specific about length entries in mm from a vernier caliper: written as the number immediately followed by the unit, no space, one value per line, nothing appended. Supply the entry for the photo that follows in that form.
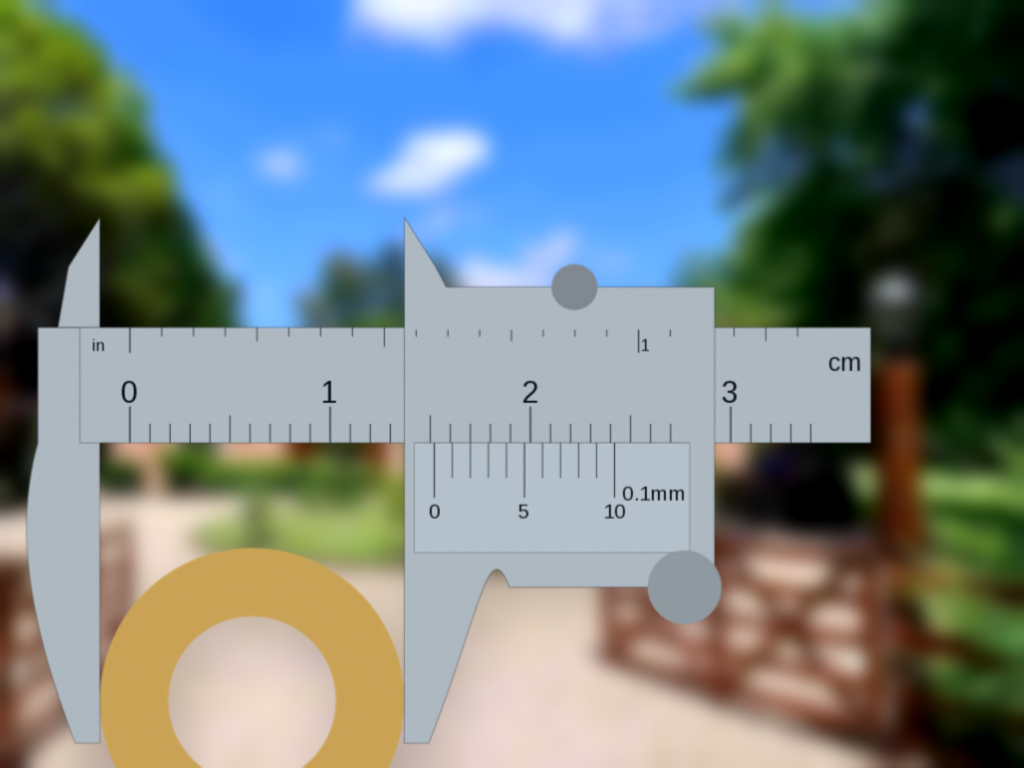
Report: 15.2mm
